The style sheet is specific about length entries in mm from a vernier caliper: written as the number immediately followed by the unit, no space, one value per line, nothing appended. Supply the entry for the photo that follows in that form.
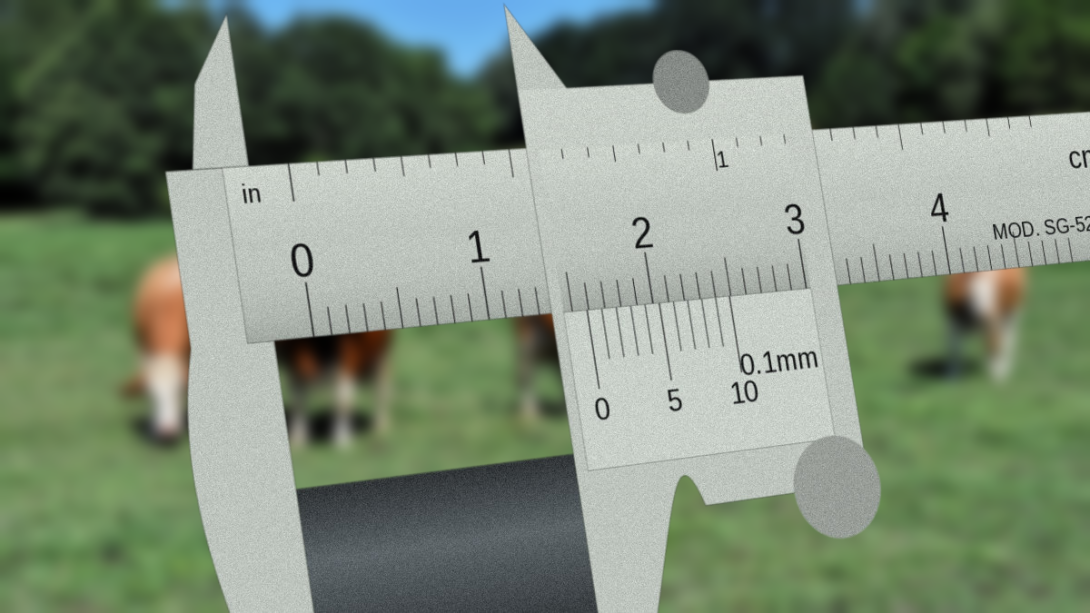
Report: 15.9mm
